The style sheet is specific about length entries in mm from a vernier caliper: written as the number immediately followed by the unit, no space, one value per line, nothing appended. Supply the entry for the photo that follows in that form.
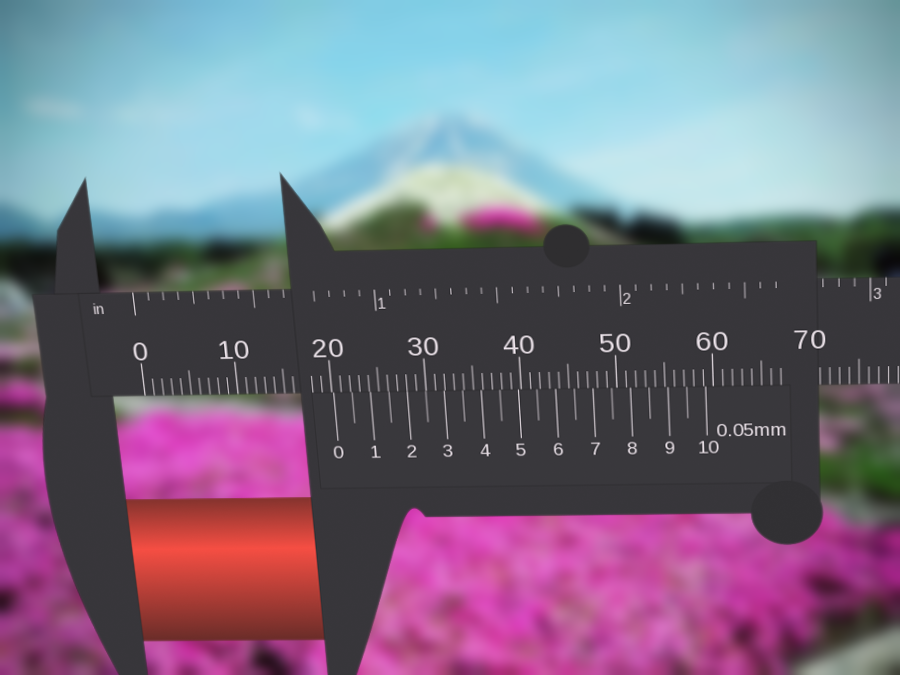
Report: 20.2mm
